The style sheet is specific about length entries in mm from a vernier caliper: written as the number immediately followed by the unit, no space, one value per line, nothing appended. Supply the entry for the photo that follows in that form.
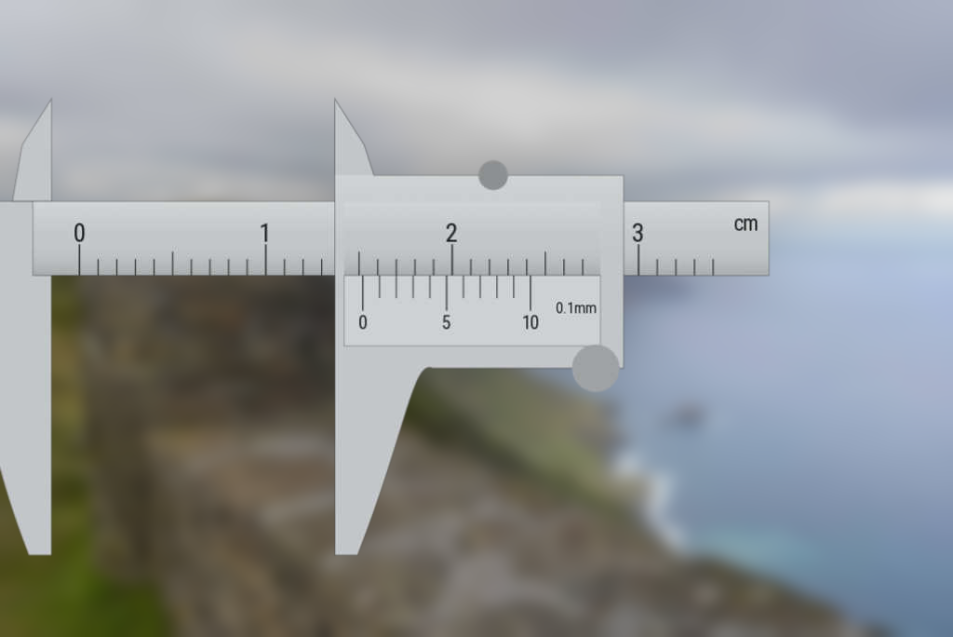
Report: 15.2mm
